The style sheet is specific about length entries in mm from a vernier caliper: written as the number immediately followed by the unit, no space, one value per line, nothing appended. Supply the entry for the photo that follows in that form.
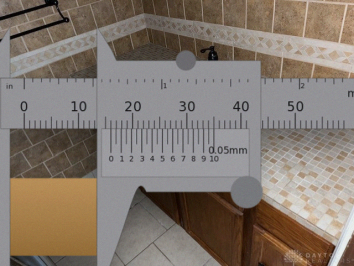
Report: 16.0mm
